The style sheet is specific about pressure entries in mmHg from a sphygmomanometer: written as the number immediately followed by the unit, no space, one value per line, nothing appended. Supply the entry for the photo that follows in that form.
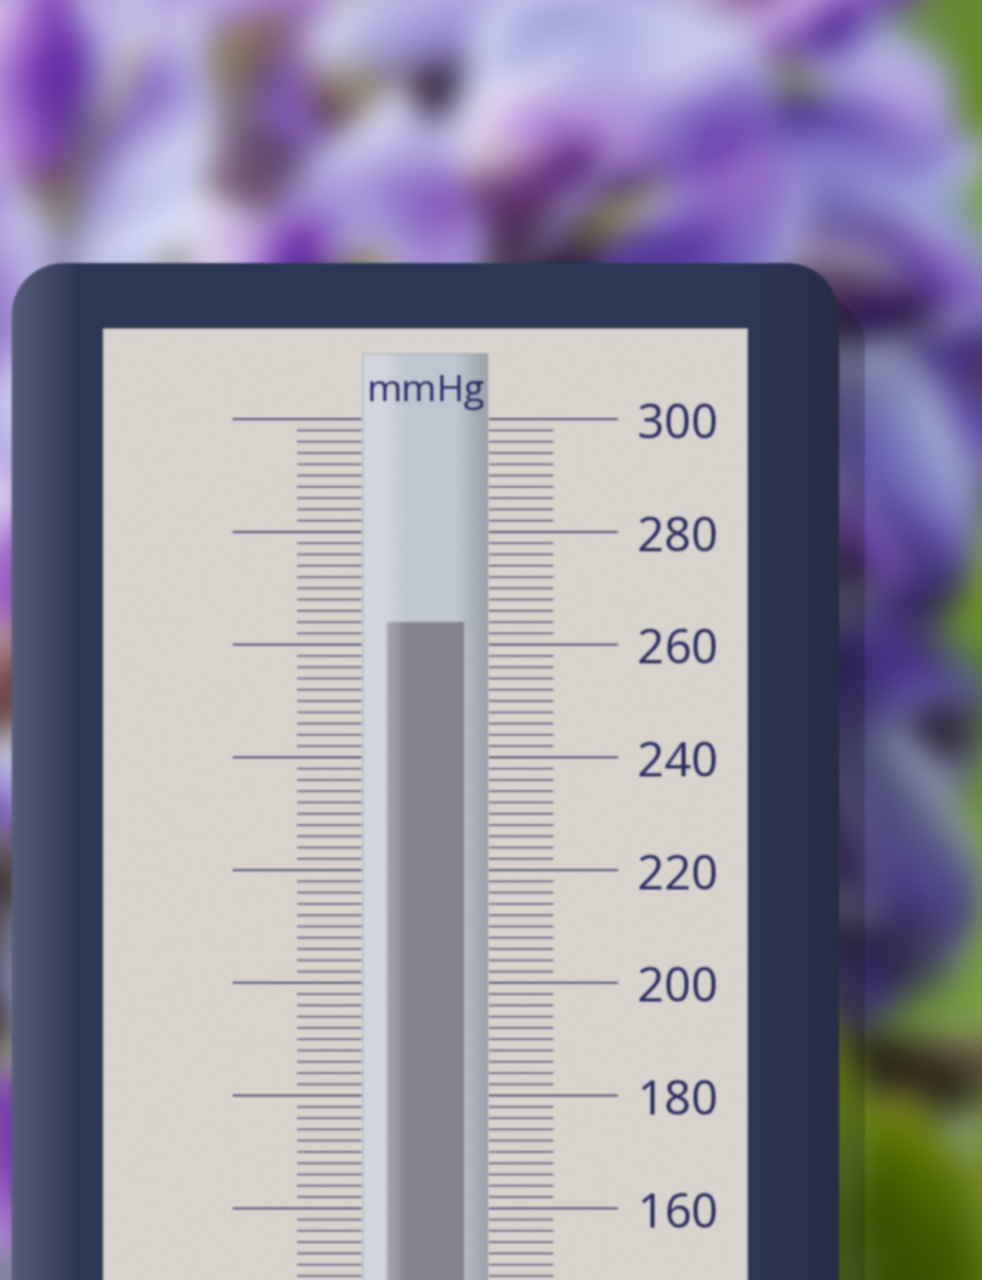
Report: 264mmHg
